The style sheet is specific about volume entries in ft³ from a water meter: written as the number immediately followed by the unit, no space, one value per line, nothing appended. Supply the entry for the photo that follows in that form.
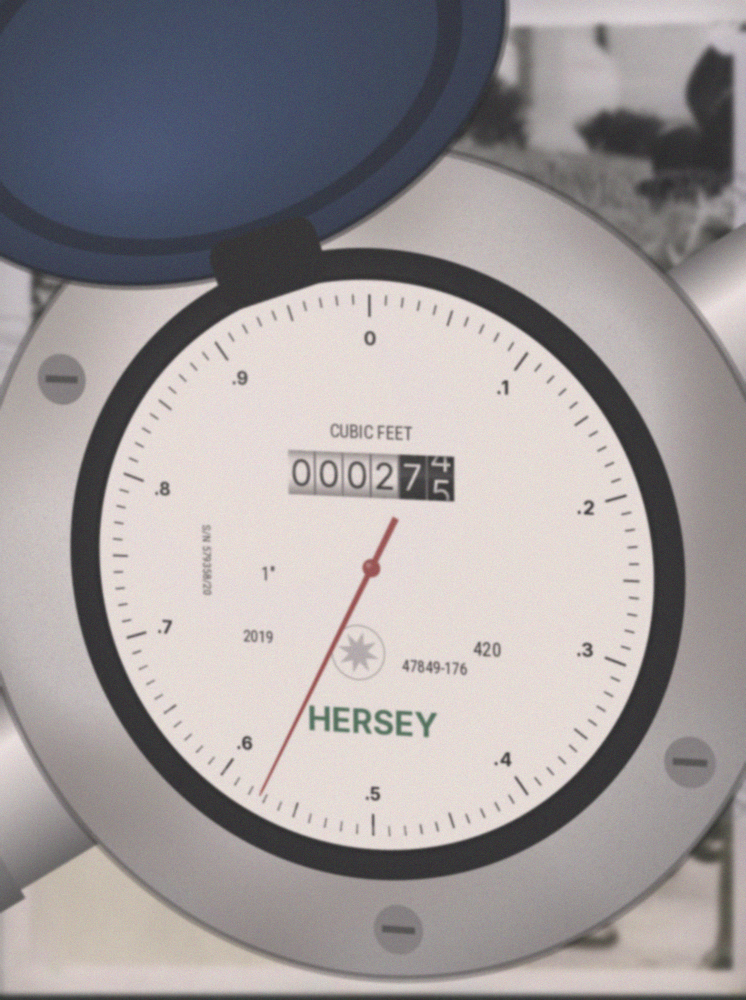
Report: 274.57ft³
